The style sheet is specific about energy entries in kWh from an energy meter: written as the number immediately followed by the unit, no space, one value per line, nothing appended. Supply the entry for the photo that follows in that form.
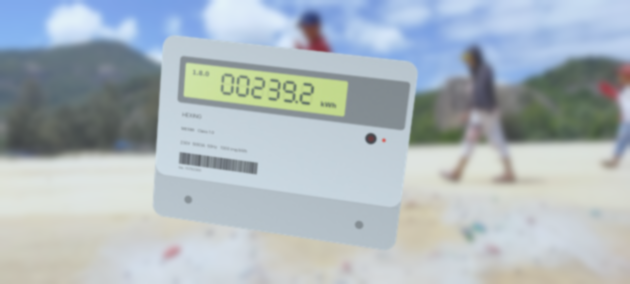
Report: 239.2kWh
